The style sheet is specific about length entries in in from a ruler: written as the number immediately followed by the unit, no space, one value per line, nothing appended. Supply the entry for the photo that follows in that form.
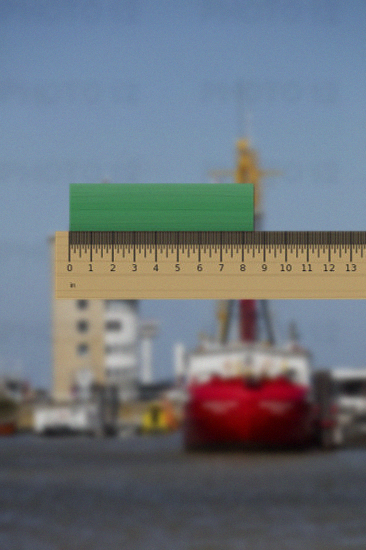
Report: 8.5in
